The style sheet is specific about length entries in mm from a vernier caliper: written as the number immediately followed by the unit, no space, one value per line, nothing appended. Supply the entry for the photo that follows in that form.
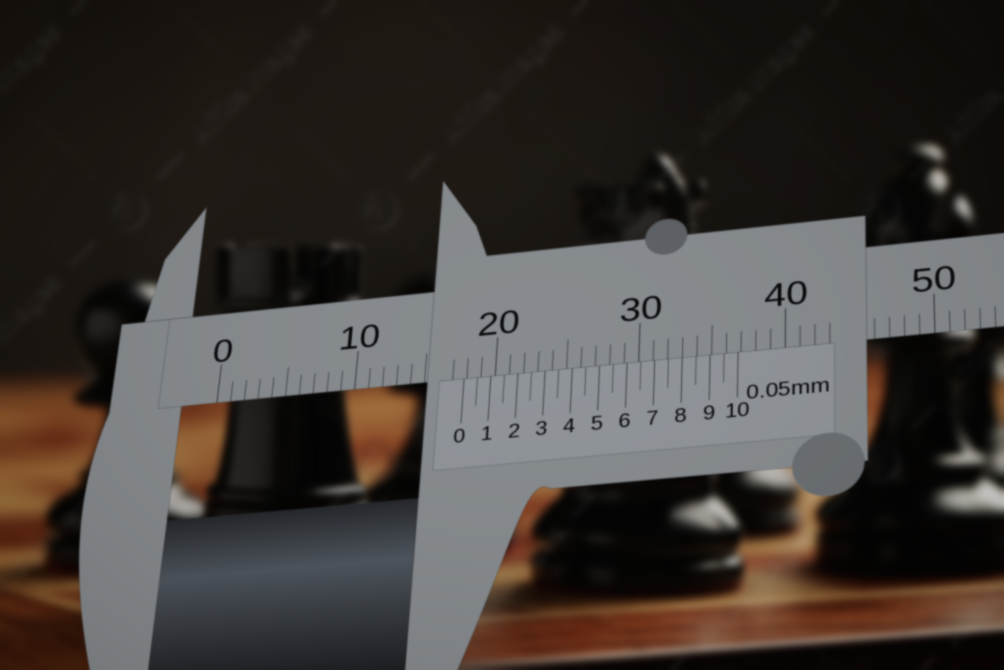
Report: 17.8mm
